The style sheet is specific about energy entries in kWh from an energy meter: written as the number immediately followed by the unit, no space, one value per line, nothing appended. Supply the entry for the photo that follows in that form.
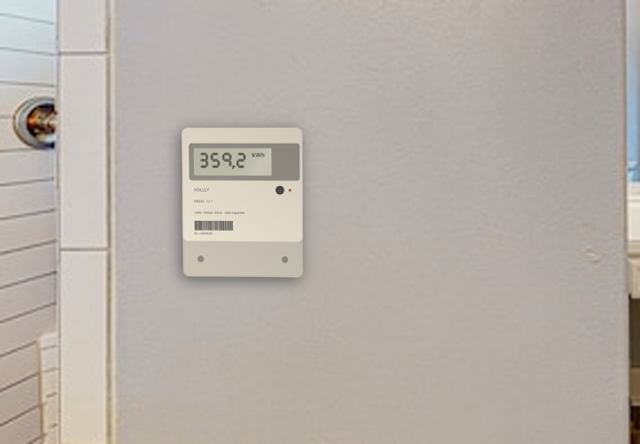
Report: 359.2kWh
